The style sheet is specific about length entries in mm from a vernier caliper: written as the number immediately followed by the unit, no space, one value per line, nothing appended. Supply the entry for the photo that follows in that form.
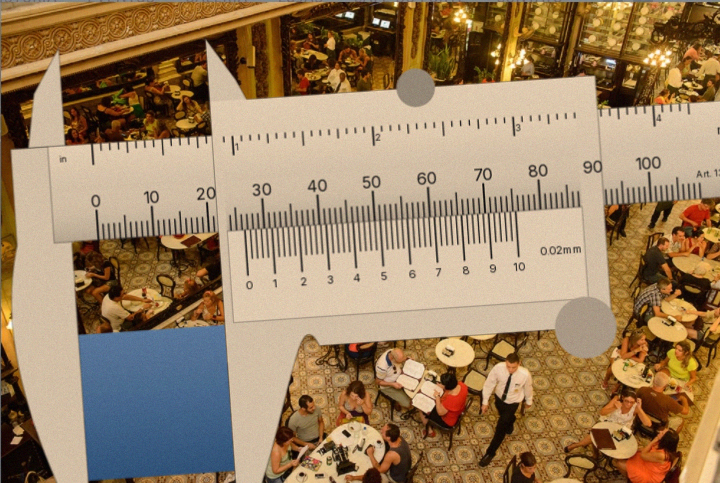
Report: 26.5mm
